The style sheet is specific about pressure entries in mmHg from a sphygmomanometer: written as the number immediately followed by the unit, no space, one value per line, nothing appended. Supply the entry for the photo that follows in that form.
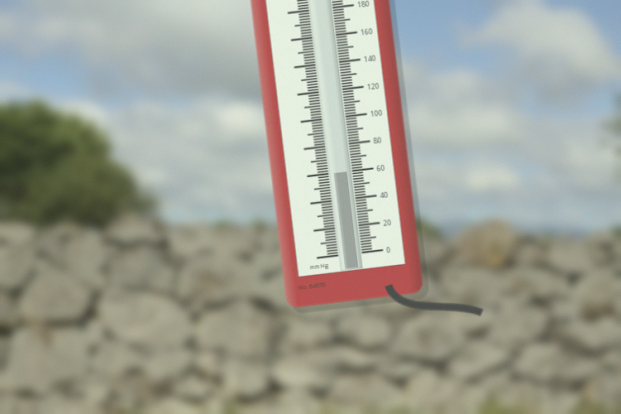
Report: 60mmHg
